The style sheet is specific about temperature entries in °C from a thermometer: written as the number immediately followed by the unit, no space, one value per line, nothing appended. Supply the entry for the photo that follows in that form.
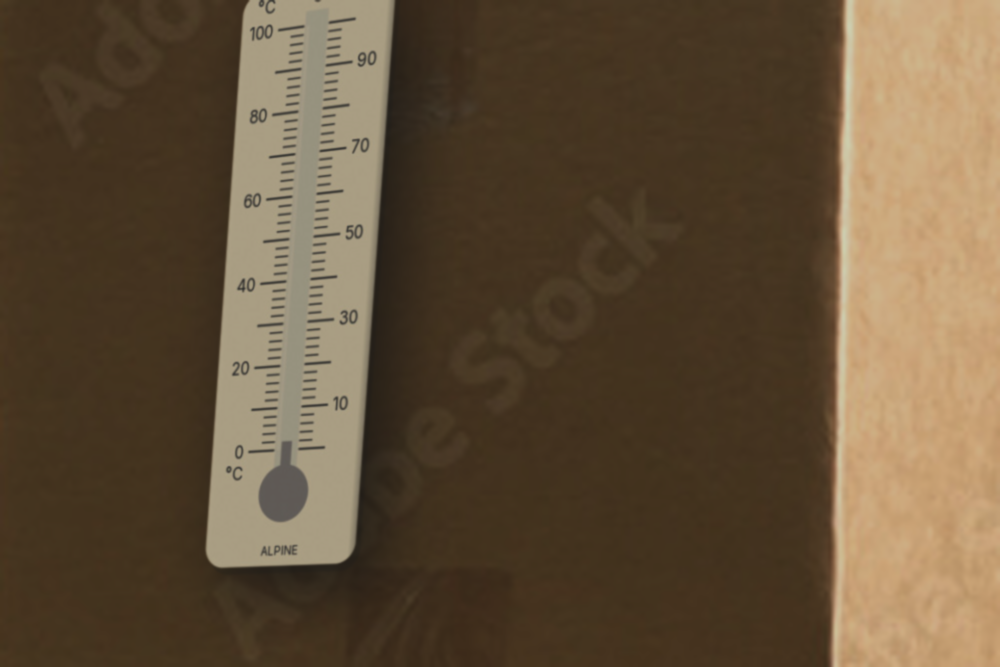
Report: 2°C
